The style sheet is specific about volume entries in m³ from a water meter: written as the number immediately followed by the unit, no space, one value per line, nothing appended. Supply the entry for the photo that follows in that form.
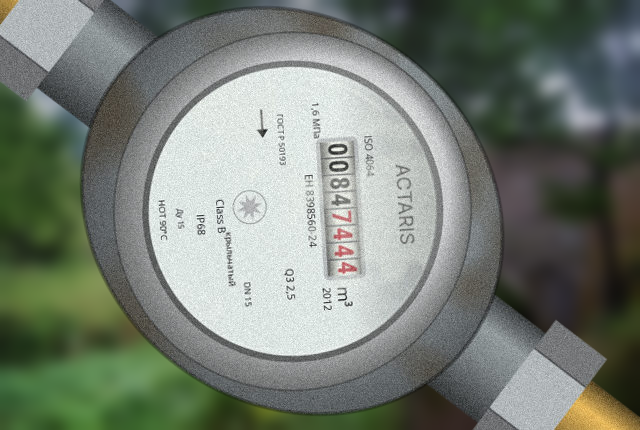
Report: 84.7444m³
